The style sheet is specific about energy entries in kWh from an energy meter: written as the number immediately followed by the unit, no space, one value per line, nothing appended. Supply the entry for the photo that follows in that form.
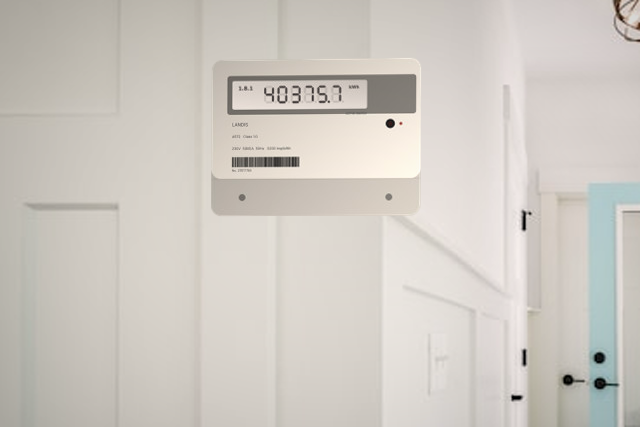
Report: 40375.7kWh
